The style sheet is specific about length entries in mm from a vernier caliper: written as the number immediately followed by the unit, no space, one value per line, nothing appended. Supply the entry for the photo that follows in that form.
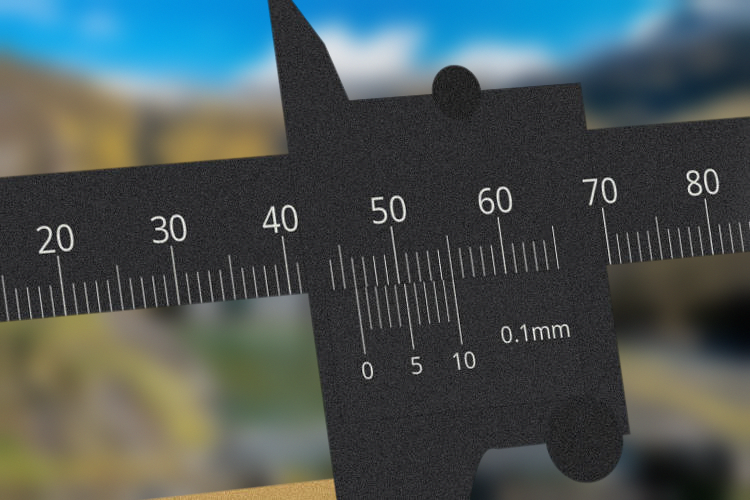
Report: 46.0mm
